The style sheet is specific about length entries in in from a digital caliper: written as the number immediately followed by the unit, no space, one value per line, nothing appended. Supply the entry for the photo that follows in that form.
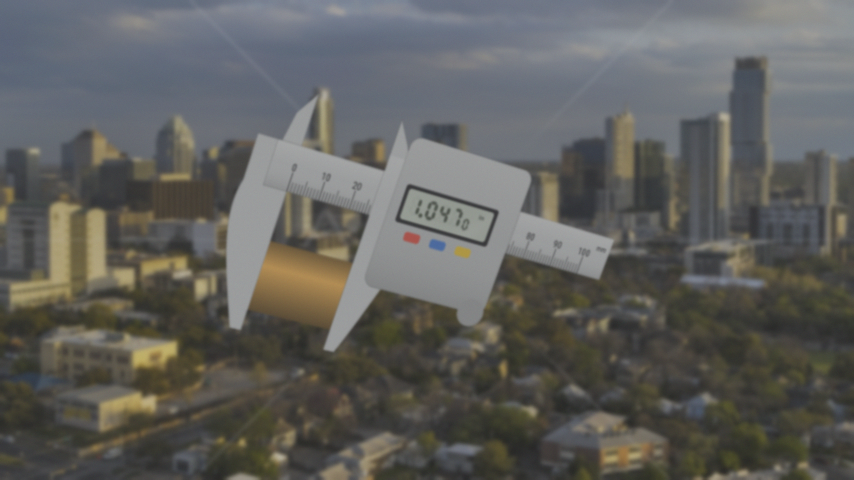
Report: 1.0470in
